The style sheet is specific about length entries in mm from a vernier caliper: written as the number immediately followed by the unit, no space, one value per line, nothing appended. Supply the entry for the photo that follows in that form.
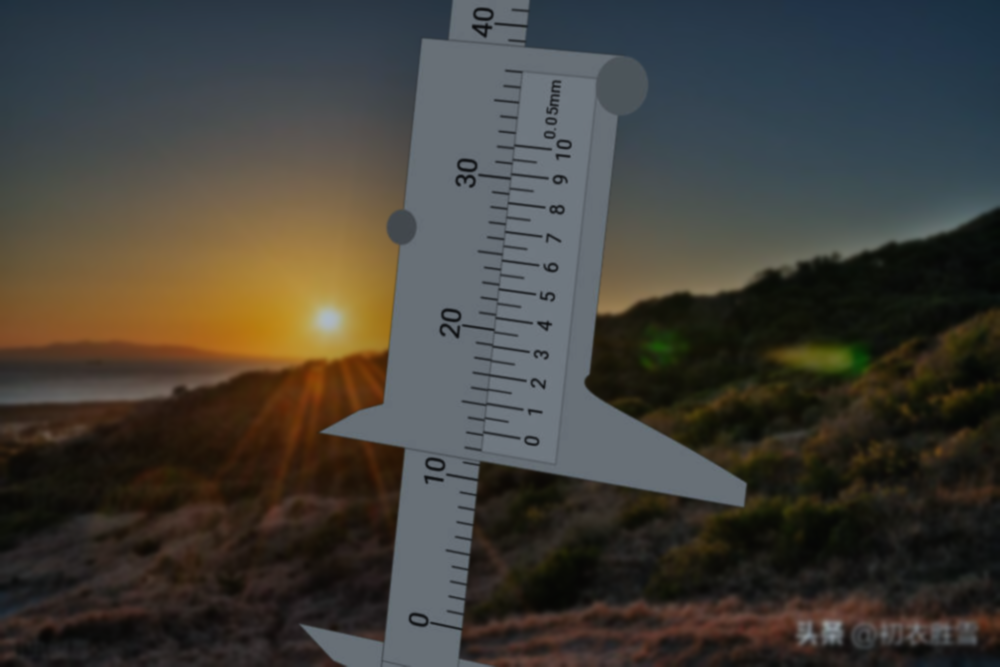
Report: 13.2mm
